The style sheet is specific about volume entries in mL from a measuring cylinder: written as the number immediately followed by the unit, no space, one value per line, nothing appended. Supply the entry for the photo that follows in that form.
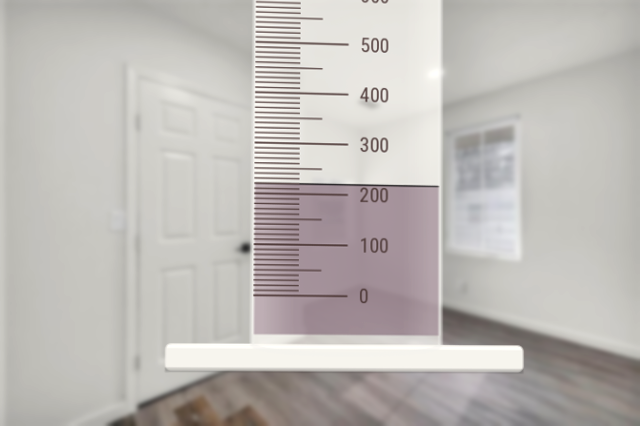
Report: 220mL
